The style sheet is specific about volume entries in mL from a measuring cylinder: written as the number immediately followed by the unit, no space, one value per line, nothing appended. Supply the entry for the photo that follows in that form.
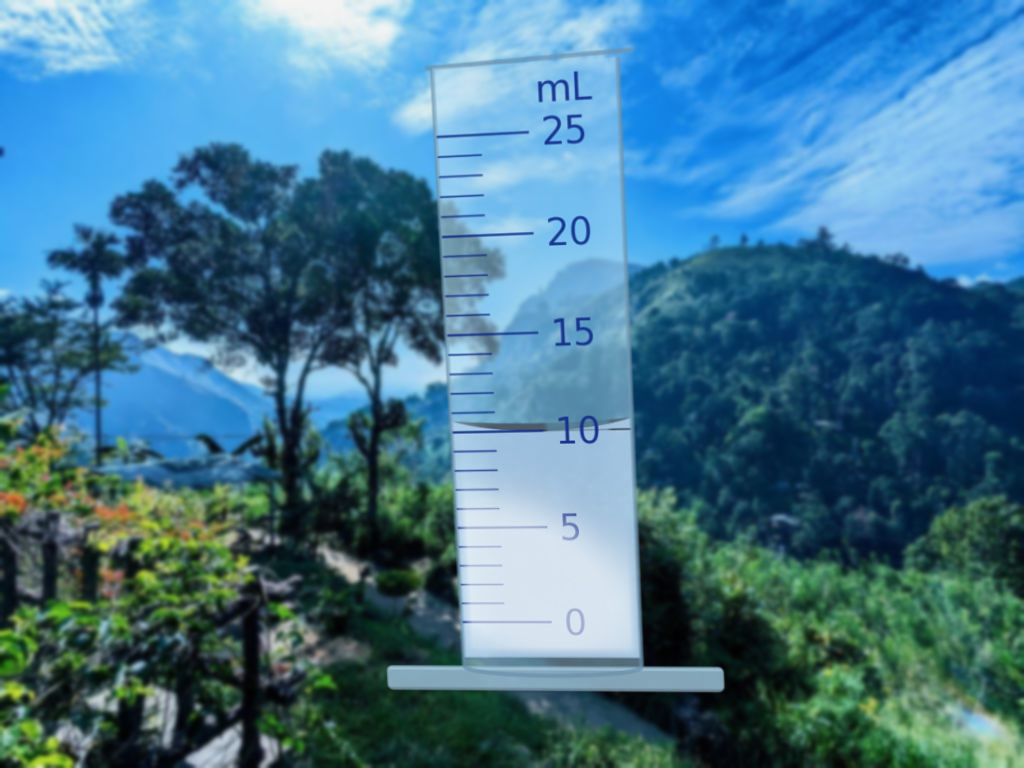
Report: 10mL
